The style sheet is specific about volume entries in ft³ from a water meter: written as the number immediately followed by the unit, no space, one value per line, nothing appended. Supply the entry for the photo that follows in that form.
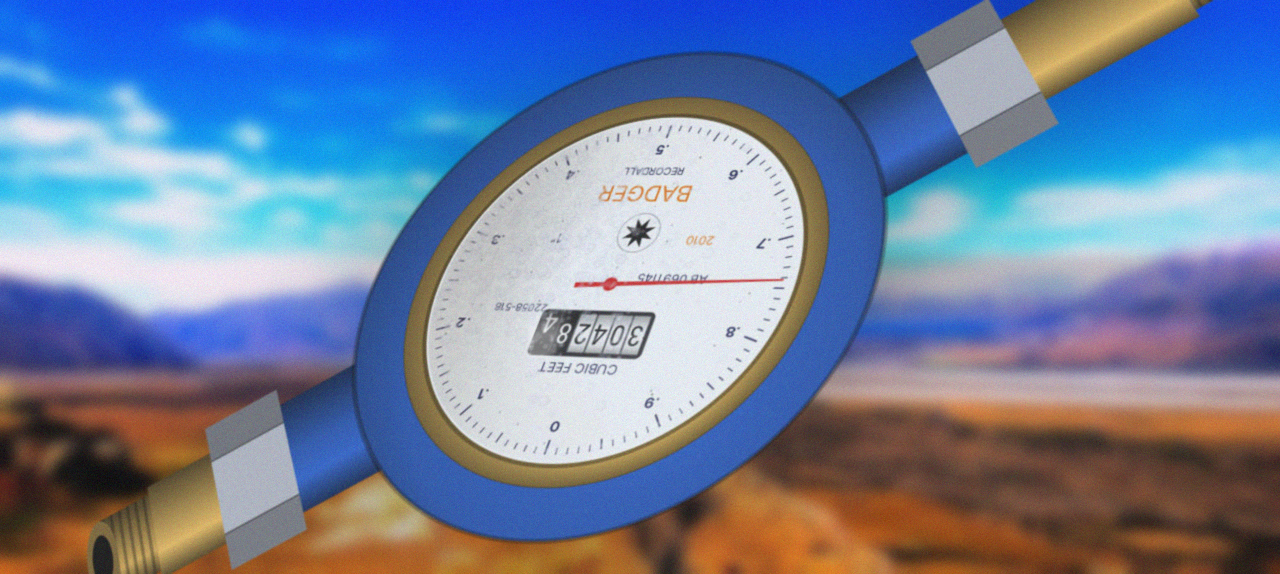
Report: 304283.74ft³
